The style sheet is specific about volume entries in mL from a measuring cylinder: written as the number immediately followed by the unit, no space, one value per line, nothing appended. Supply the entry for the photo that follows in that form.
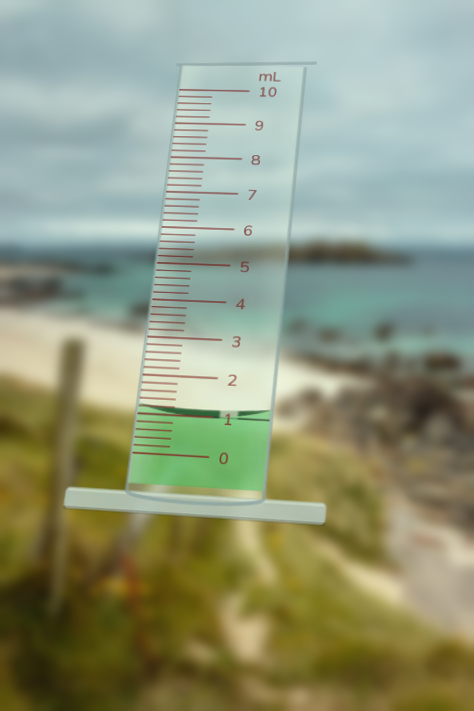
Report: 1mL
